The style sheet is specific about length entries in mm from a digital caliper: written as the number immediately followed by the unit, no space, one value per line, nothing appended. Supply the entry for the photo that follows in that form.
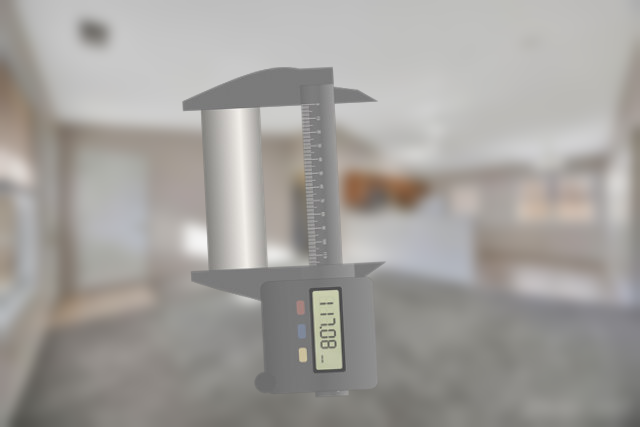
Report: 117.08mm
